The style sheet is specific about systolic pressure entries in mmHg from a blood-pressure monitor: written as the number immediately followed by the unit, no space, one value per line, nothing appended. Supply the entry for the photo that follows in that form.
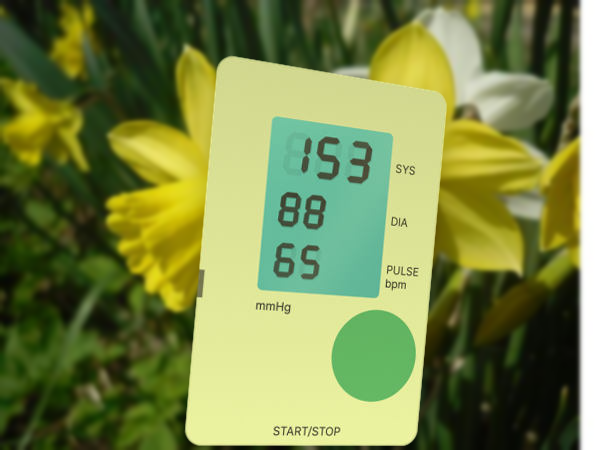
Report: 153mmHg
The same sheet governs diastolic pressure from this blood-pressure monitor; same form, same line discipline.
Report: 88mmHg
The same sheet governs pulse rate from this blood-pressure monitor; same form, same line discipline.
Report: 65bpm
